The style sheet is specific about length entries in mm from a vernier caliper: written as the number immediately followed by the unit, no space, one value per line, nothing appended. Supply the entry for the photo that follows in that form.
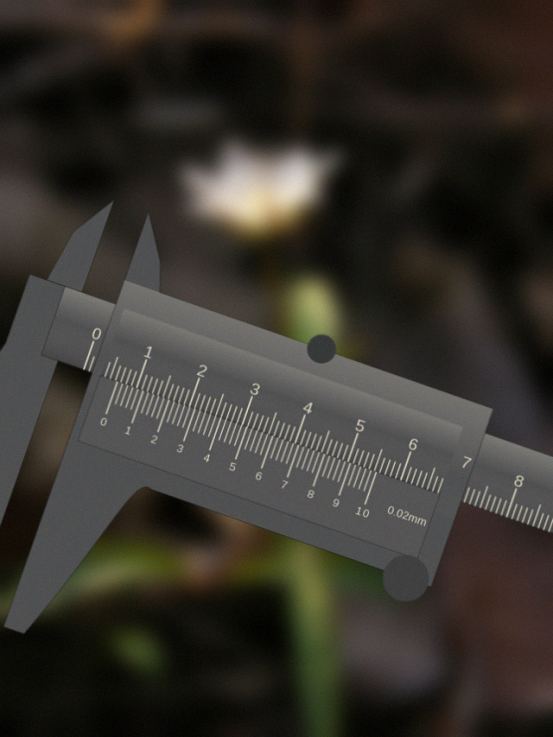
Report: 6.4mm
